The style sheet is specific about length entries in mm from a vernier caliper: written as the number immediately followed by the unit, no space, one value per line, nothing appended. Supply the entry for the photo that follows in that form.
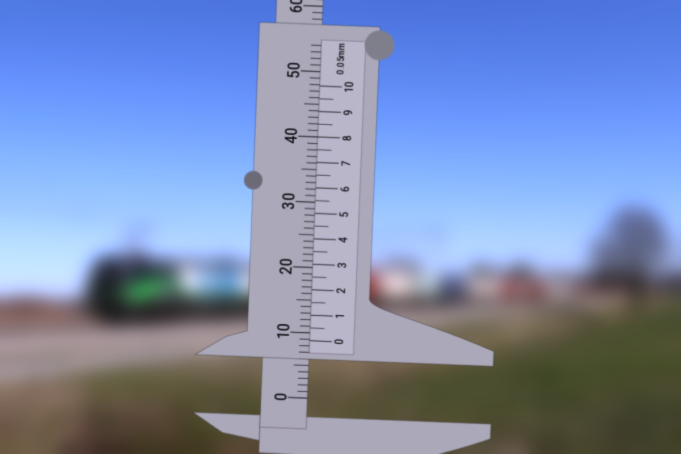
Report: 8.8mm
